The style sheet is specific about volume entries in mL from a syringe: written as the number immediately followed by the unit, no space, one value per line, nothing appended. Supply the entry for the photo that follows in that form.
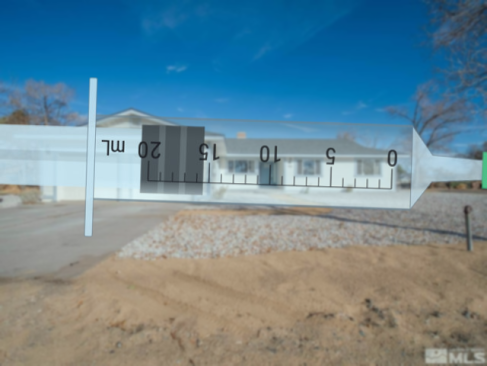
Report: 15.5mL
